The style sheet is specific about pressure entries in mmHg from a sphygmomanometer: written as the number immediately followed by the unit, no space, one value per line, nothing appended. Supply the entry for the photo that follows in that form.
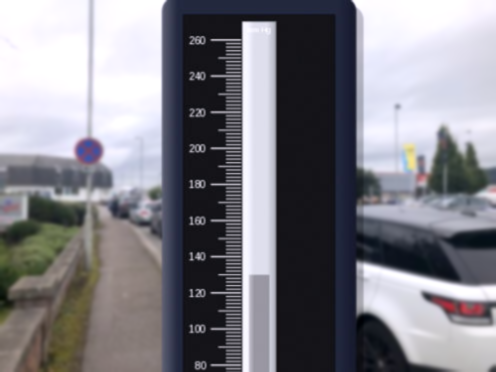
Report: 130mmHg
